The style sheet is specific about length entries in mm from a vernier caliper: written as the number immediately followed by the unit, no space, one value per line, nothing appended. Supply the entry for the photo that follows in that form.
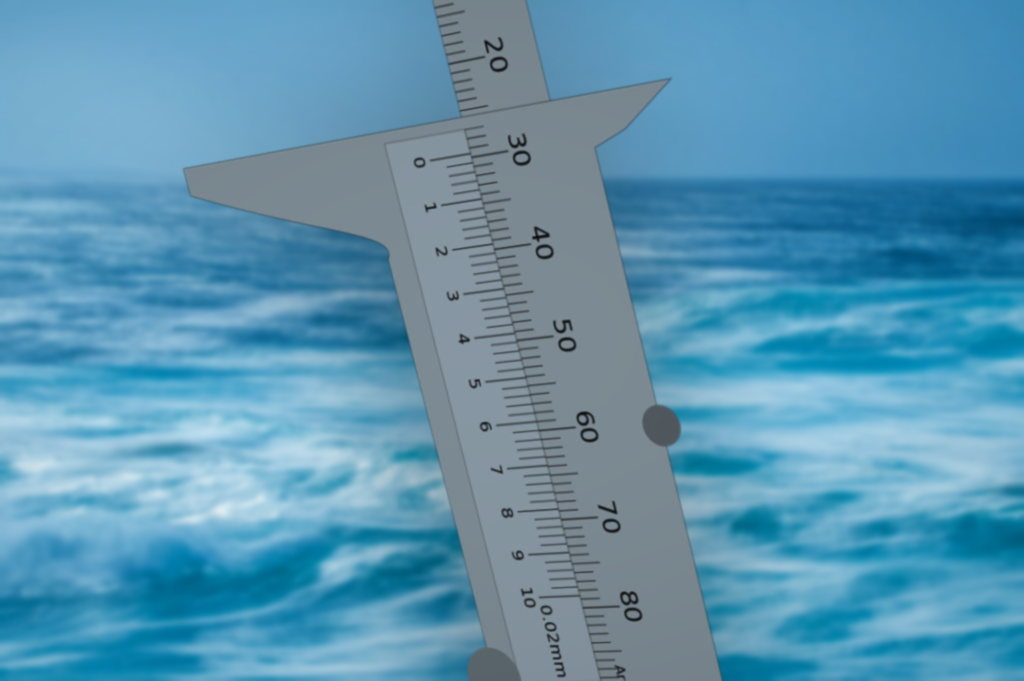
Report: 29.6mm
